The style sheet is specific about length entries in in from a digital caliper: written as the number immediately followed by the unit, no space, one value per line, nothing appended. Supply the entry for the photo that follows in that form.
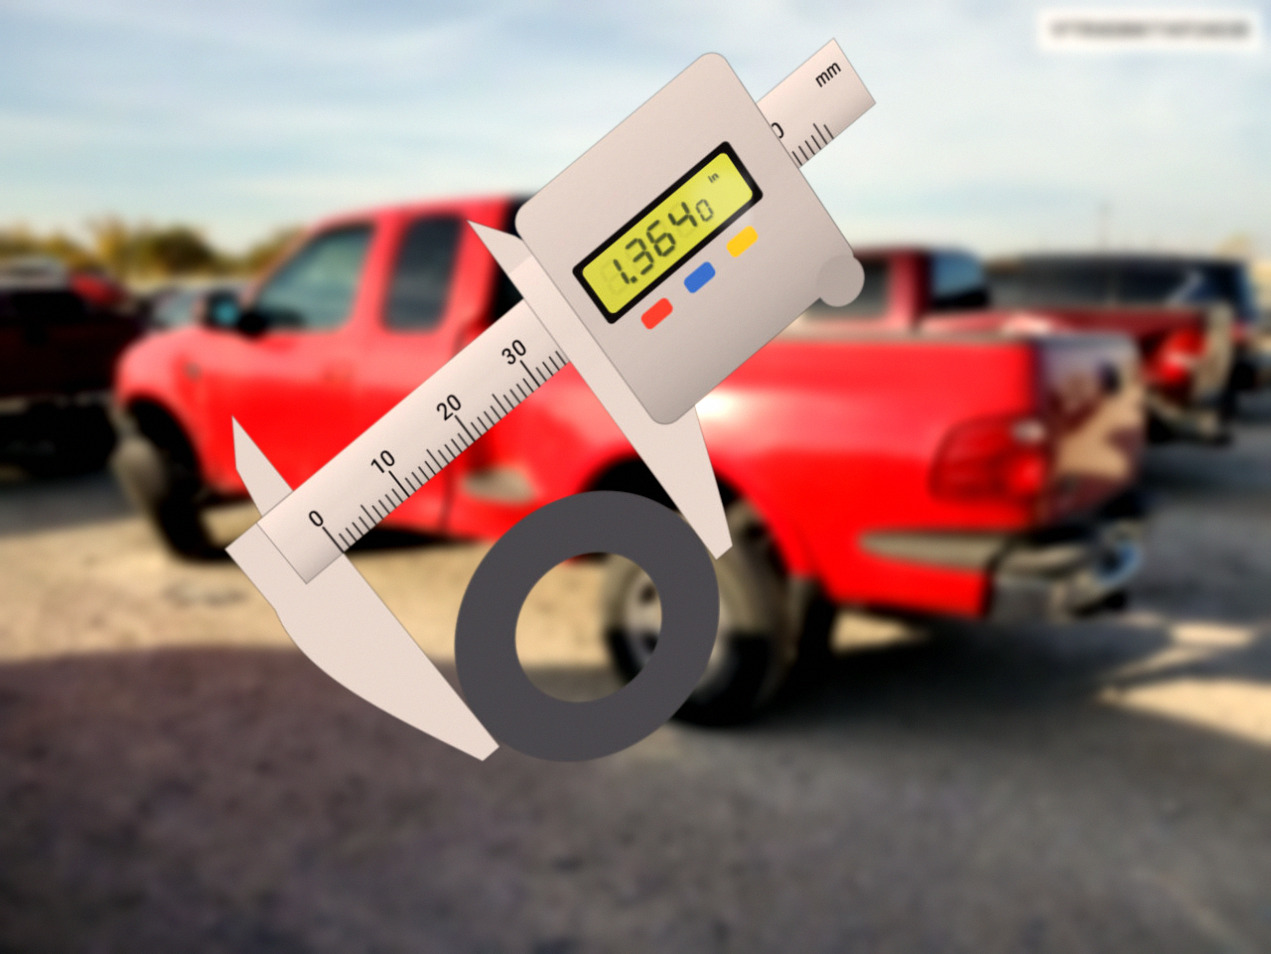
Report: 1.3640in
